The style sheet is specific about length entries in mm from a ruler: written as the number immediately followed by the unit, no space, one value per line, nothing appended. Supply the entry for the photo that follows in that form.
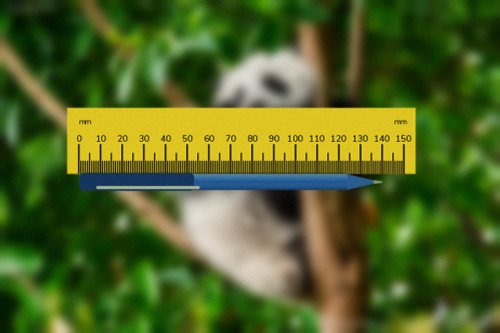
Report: 140mm
